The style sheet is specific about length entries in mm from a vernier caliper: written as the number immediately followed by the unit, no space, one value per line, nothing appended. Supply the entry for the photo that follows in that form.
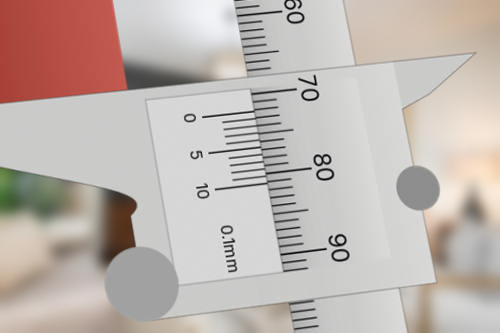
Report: 72.2mm
